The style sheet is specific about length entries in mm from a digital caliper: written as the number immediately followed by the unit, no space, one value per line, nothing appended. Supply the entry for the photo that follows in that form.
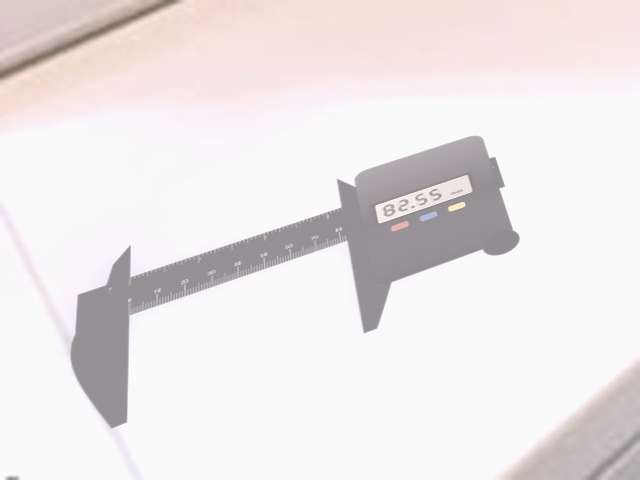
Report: 82.55mm
